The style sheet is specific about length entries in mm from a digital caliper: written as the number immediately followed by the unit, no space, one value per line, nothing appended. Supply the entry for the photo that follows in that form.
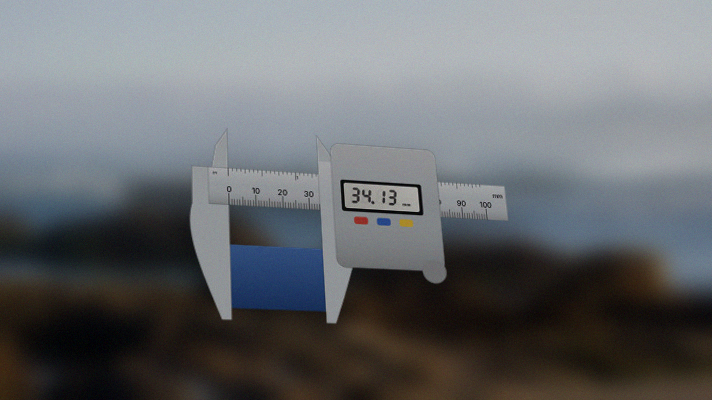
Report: 34.13mm
